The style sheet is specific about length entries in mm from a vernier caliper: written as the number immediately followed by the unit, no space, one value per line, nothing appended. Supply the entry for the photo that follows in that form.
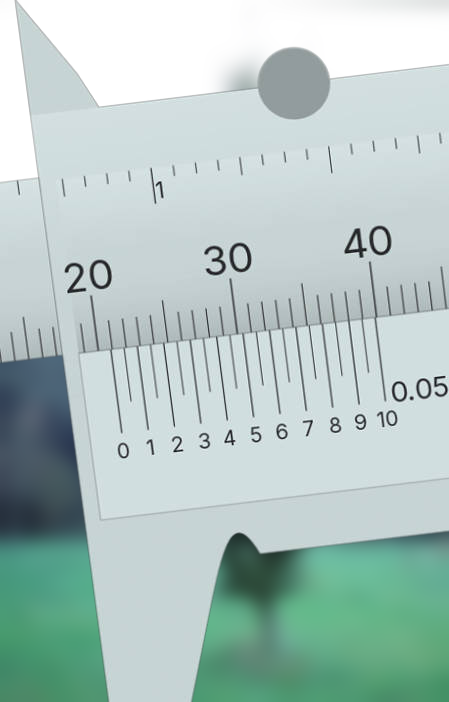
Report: 20.9mm
